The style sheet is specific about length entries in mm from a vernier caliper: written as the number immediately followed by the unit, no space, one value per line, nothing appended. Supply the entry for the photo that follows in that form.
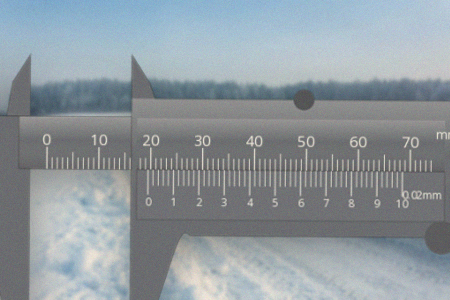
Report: 19.5mm
